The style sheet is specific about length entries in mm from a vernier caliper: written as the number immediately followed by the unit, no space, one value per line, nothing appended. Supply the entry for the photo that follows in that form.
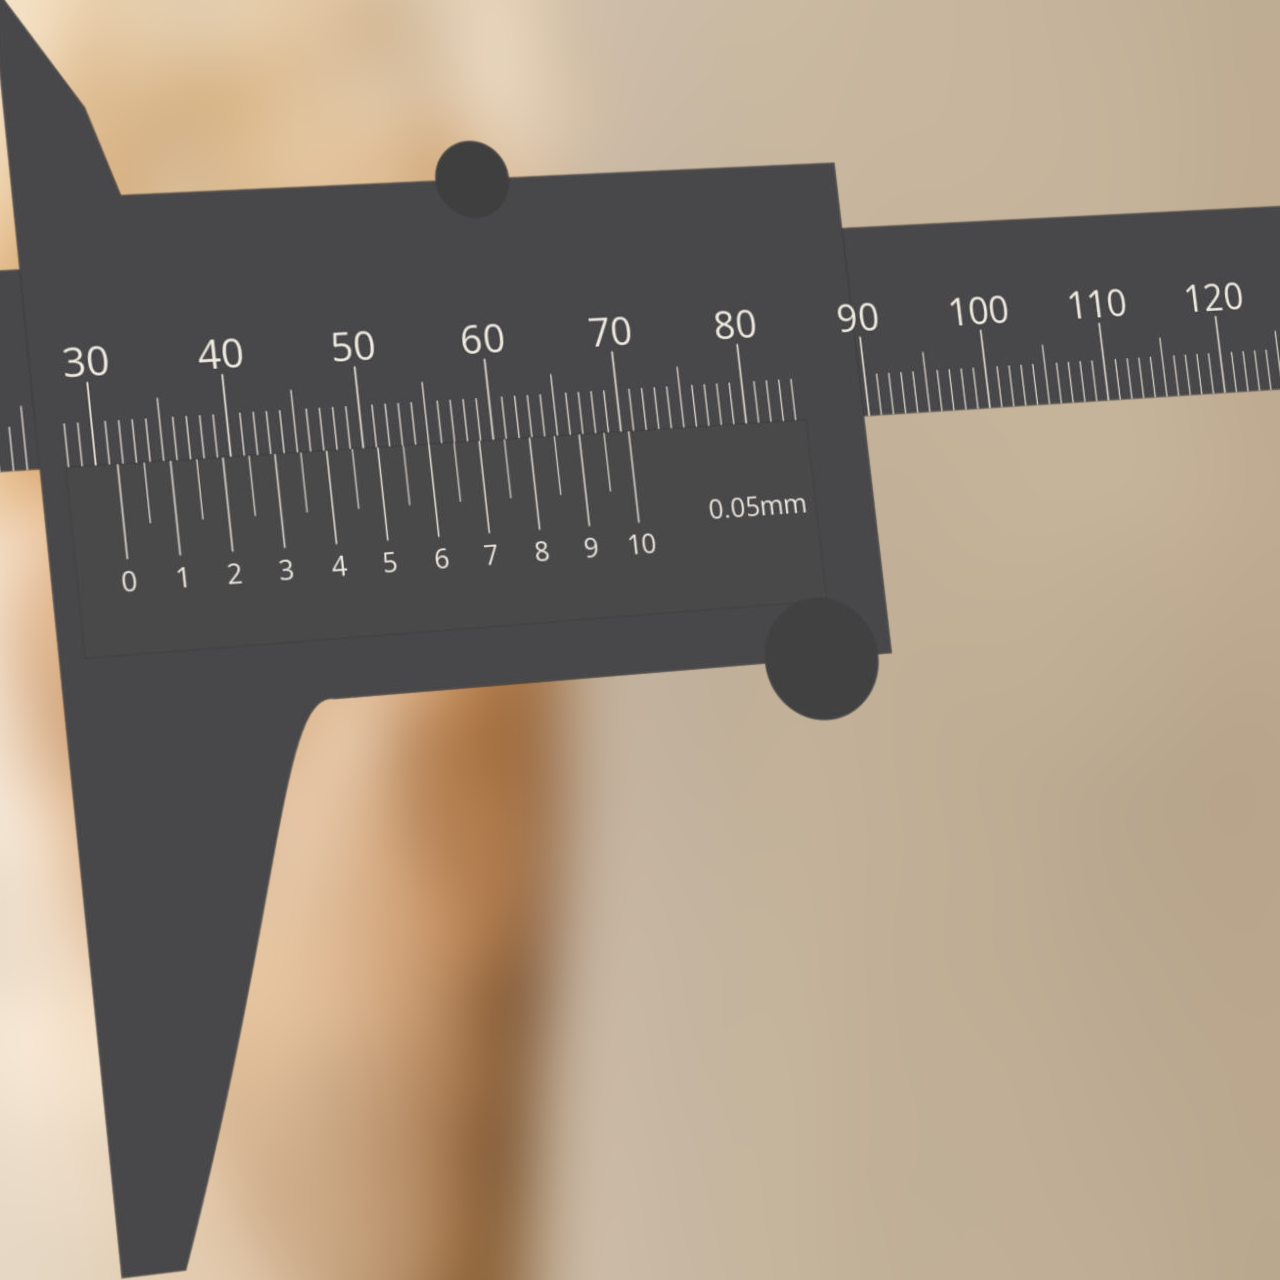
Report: 31.6mm
